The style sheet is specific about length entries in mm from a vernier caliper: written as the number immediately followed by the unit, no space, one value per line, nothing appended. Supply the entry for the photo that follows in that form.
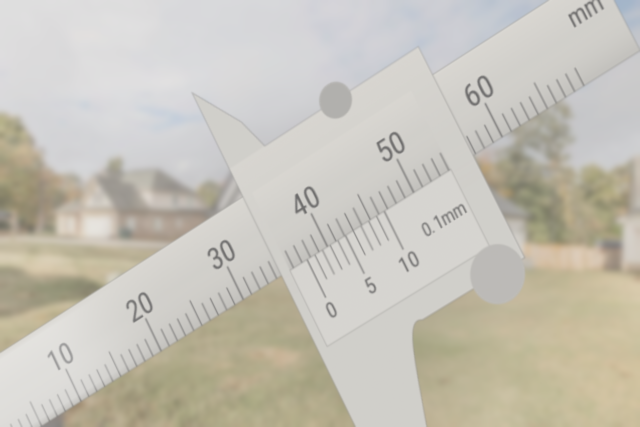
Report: 37.6mm
